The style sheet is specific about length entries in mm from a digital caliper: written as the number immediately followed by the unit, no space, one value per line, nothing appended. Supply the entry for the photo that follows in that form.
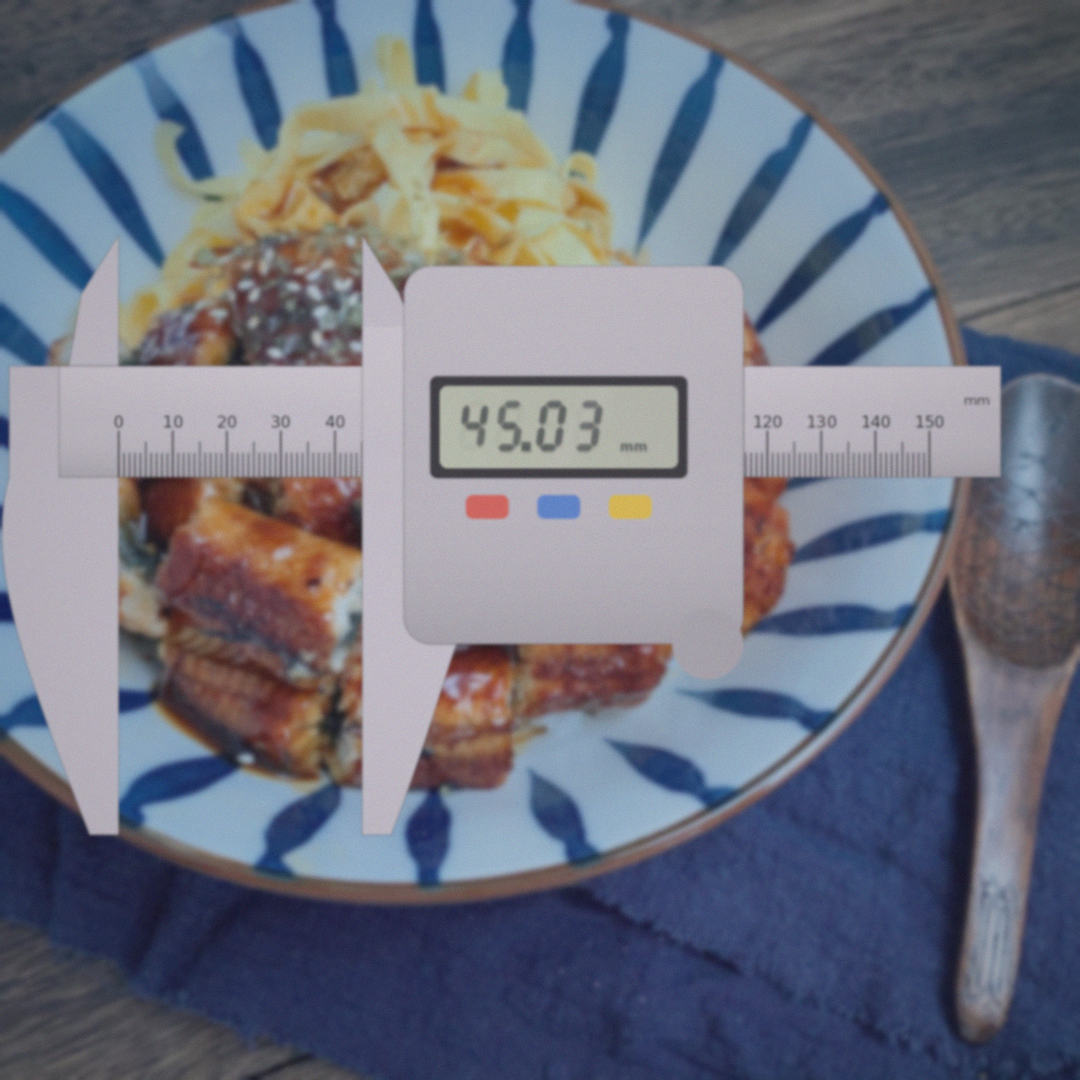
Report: 45.03mm
